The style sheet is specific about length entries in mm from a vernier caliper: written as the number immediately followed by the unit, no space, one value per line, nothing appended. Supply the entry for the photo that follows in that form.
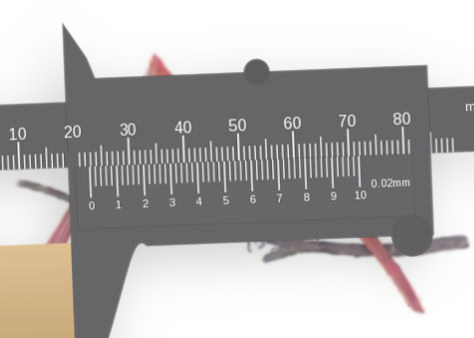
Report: 22.8mm
